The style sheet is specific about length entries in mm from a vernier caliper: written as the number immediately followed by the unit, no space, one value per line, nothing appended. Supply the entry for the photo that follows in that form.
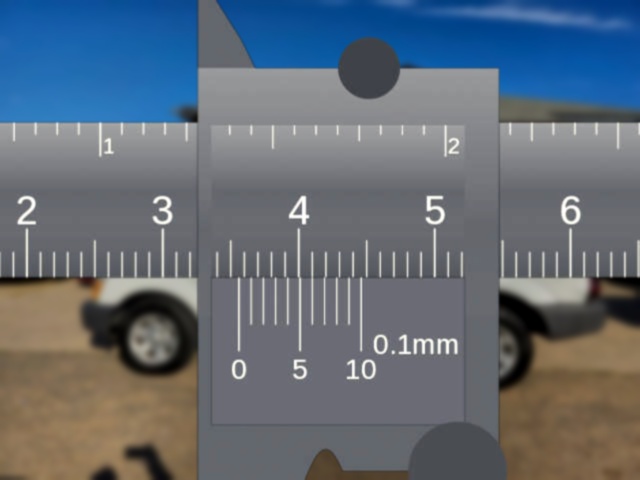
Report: 35.6mm
